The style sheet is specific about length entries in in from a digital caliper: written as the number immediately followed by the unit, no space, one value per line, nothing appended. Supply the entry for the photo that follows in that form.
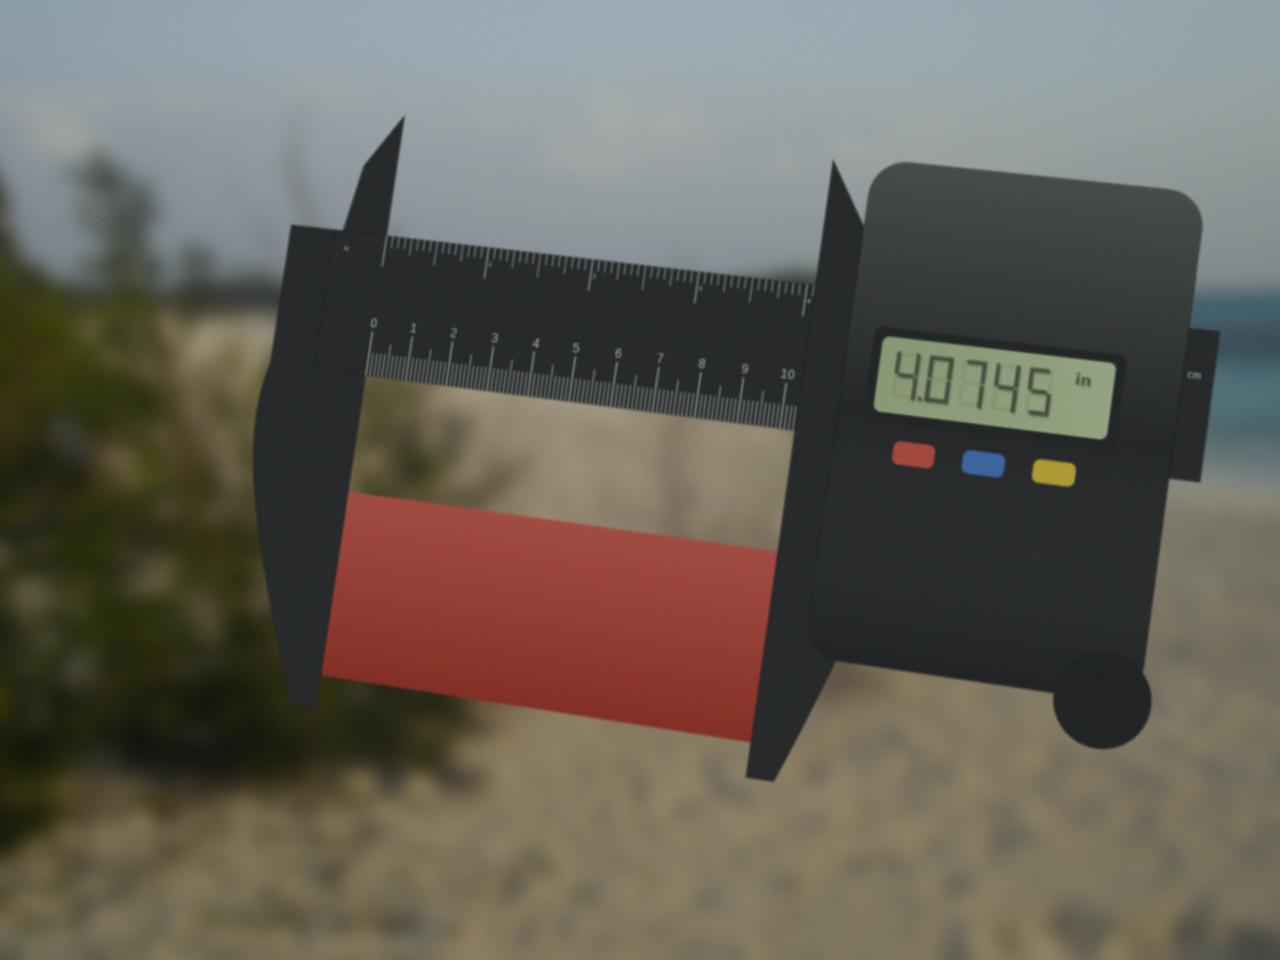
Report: 4.0745in
